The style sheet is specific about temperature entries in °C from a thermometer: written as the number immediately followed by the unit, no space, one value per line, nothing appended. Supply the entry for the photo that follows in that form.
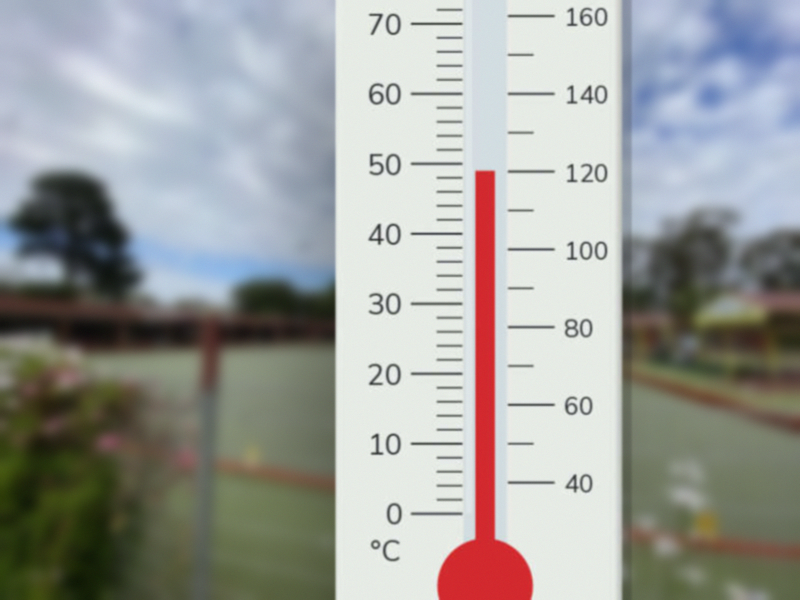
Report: 49°C
